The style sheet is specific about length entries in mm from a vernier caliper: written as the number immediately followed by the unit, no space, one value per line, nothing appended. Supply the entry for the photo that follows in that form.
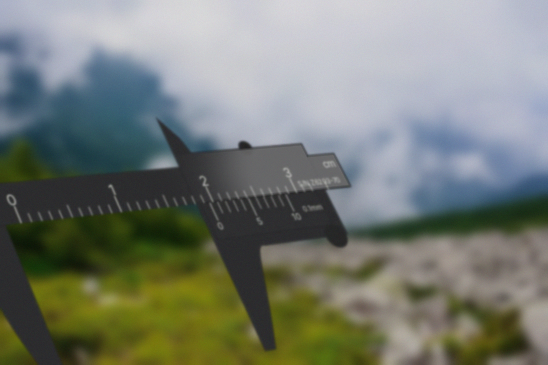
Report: 19.6mm
